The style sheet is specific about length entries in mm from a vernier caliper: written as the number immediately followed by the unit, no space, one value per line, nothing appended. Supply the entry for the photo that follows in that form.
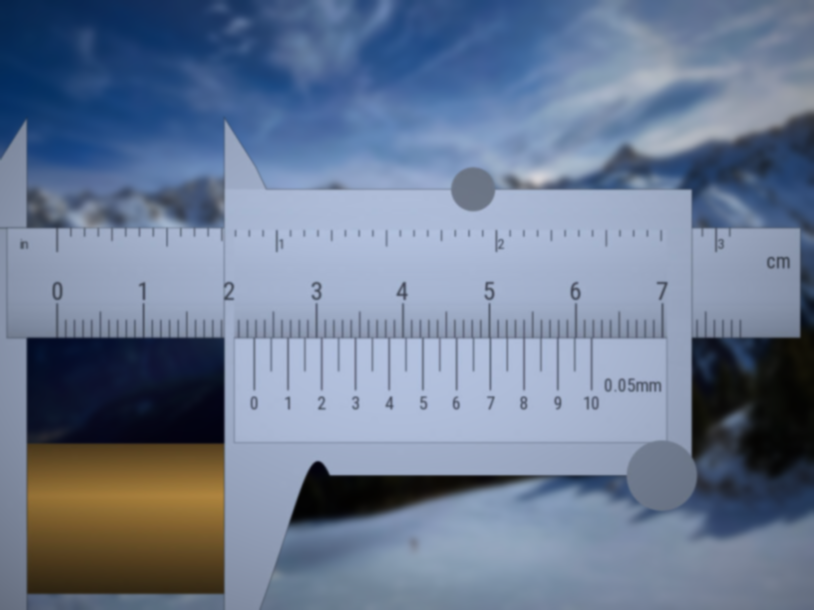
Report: 22.8mm
